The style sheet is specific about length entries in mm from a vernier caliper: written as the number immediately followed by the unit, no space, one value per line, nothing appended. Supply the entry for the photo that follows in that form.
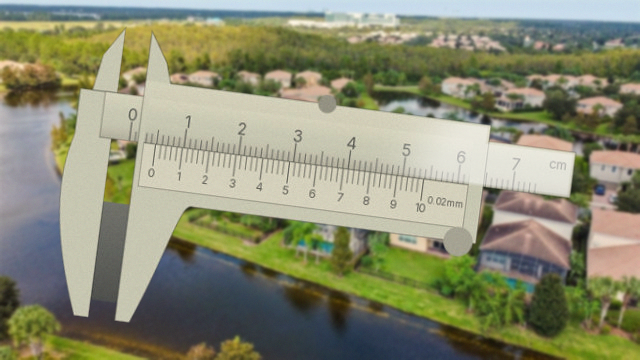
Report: 4.8mm
